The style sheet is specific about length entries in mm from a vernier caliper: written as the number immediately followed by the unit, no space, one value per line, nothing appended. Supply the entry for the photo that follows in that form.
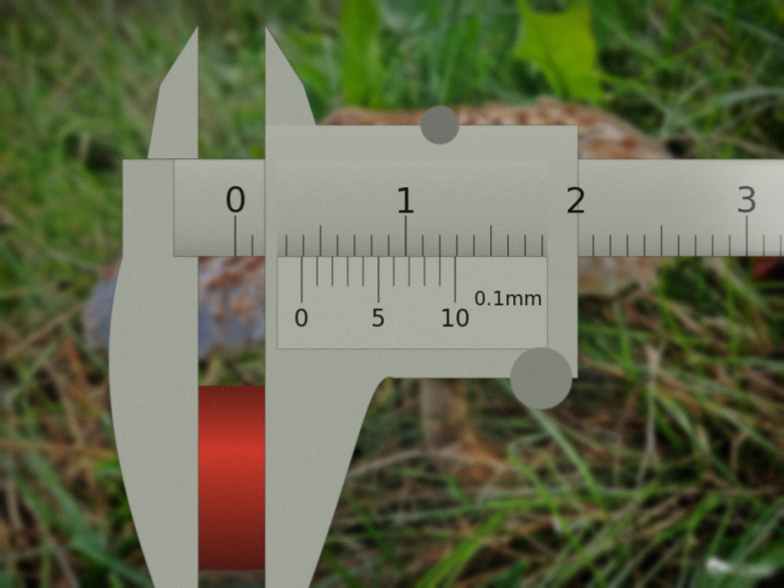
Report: 3.9mm
